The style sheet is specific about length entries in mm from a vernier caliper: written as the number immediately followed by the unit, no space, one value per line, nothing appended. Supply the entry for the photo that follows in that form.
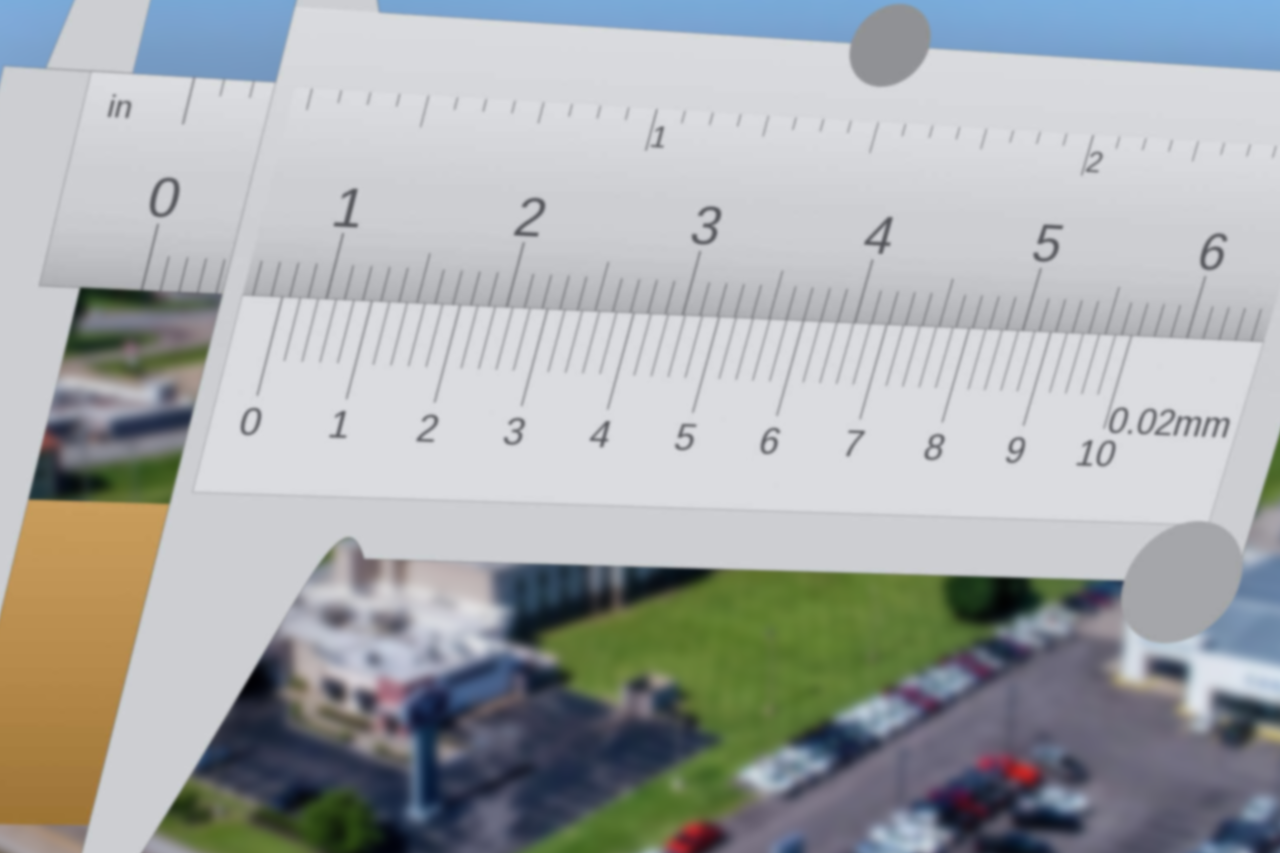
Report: 7.6mm
